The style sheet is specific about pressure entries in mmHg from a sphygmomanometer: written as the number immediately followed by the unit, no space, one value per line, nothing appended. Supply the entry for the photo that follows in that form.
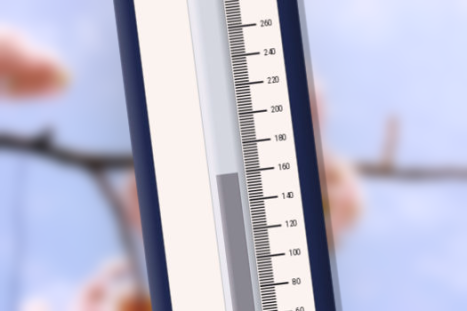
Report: 160mmHg
